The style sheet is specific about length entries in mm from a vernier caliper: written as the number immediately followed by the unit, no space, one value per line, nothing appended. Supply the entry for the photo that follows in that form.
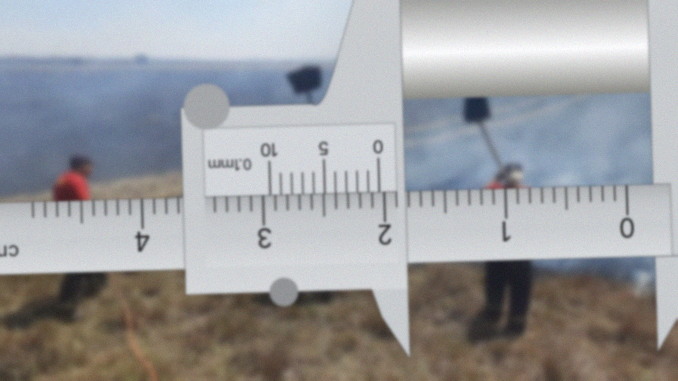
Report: 20.4mm
